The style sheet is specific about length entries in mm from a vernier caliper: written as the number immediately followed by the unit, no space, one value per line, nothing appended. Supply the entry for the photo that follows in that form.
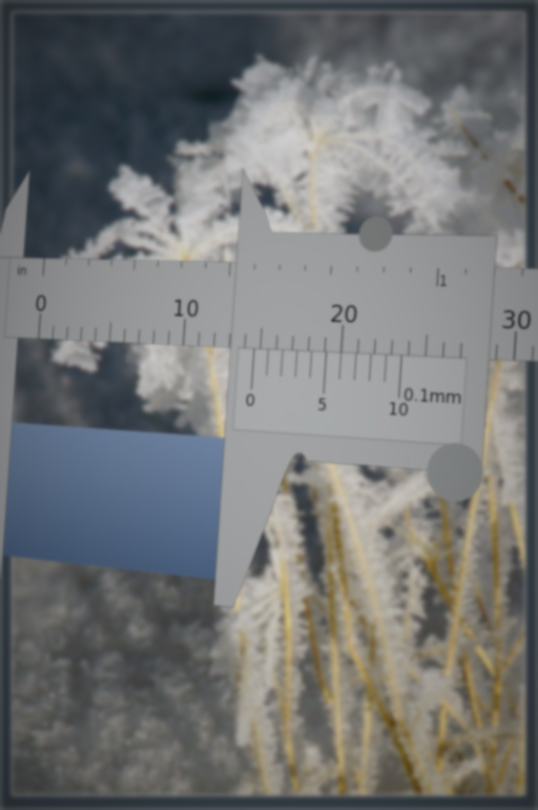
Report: 14.6mm
